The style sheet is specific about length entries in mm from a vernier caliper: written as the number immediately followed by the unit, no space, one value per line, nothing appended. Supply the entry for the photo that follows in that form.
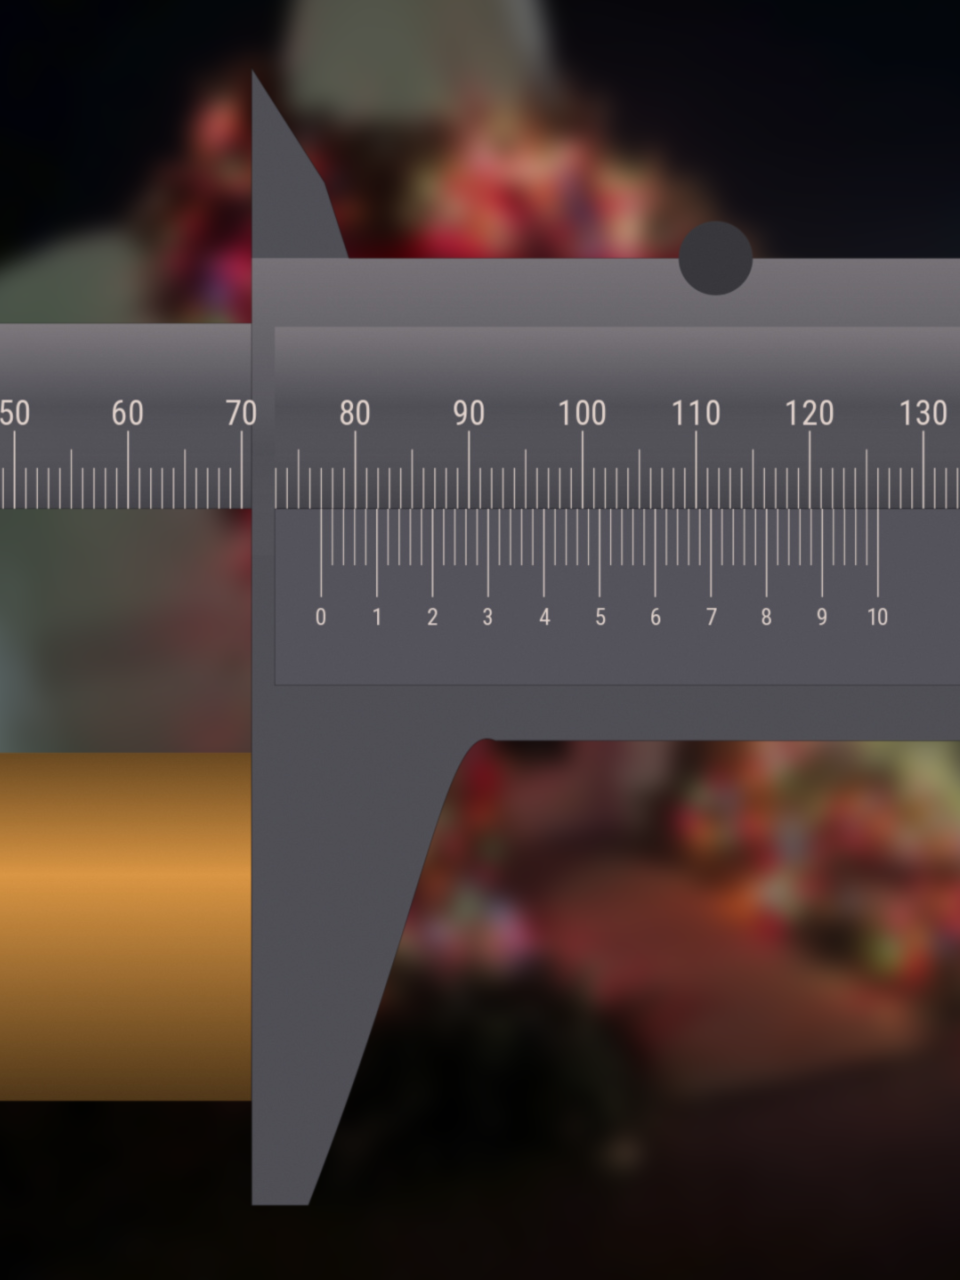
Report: 77.0mm
